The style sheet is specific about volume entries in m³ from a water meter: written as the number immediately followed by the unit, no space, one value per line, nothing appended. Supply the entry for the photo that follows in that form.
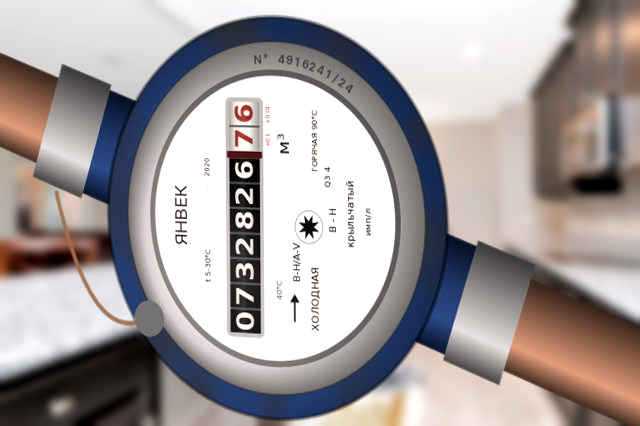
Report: 732826.76m³
